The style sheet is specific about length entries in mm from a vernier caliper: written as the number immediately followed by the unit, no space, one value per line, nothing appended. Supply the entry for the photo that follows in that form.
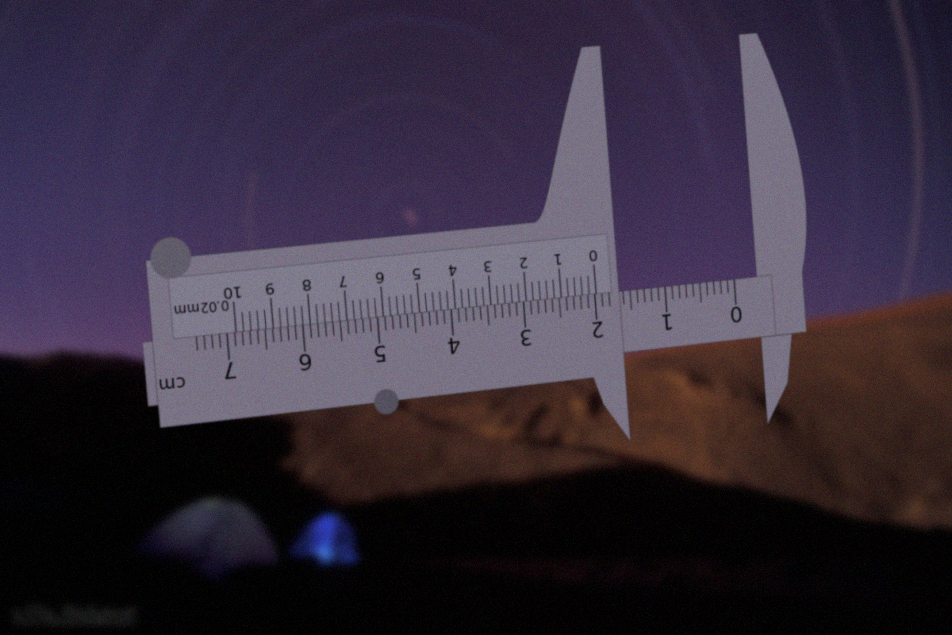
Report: 19.8mm
